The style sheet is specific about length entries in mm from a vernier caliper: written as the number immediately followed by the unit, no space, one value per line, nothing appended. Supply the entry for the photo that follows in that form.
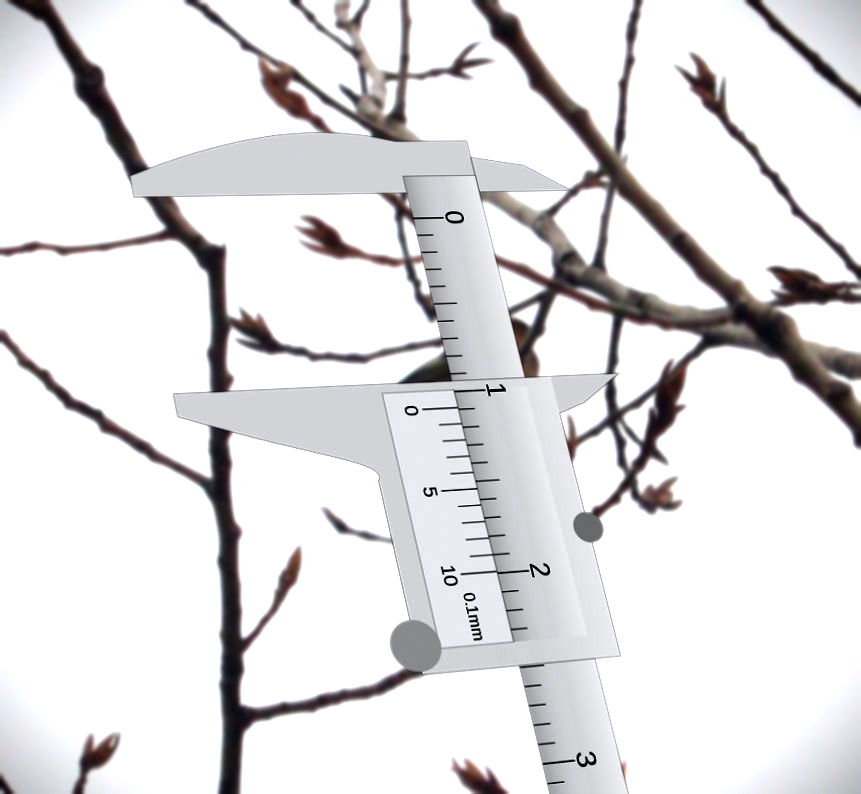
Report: 10.9mm
